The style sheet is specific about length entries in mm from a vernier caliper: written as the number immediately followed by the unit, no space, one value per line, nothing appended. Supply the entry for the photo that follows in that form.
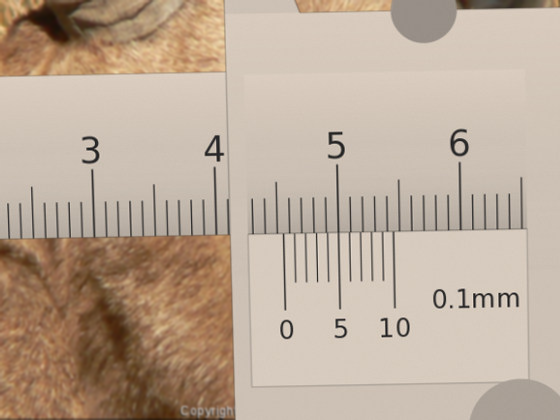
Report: 45.5mm
